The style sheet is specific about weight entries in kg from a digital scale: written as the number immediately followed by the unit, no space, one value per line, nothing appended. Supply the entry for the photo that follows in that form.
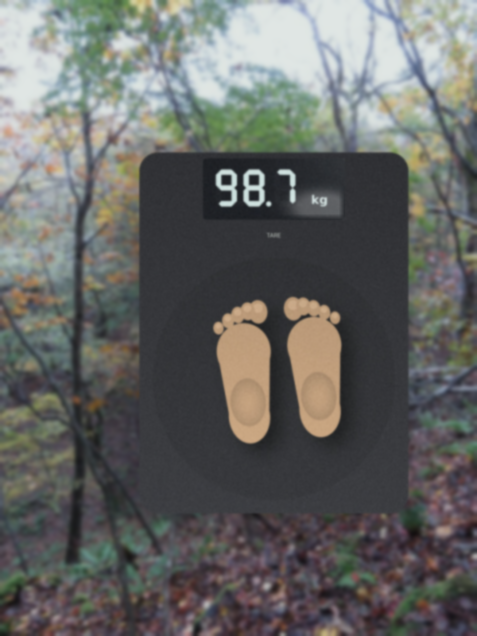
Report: 98.7kg
